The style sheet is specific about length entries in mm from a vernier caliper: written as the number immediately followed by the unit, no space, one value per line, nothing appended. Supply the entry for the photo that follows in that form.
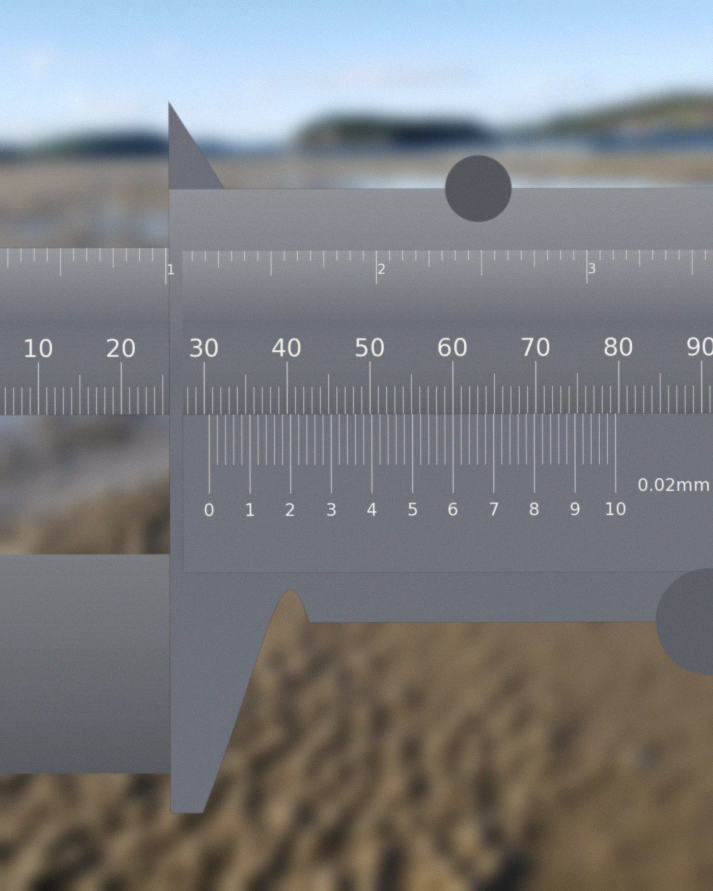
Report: 30.6mm
